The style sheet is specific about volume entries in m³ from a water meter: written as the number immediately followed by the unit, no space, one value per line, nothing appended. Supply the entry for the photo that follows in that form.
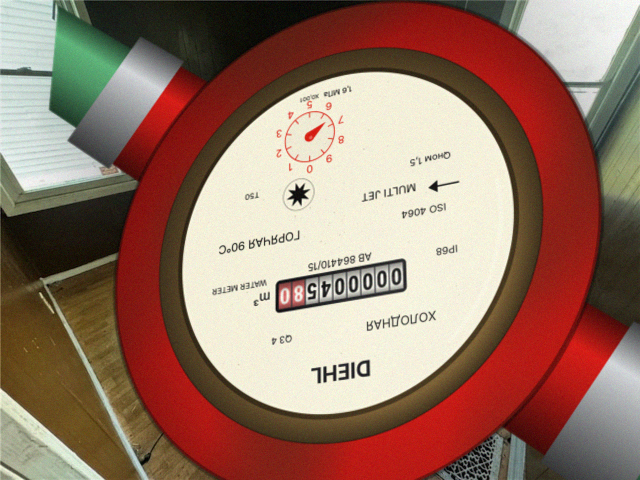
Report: 45.806m³
